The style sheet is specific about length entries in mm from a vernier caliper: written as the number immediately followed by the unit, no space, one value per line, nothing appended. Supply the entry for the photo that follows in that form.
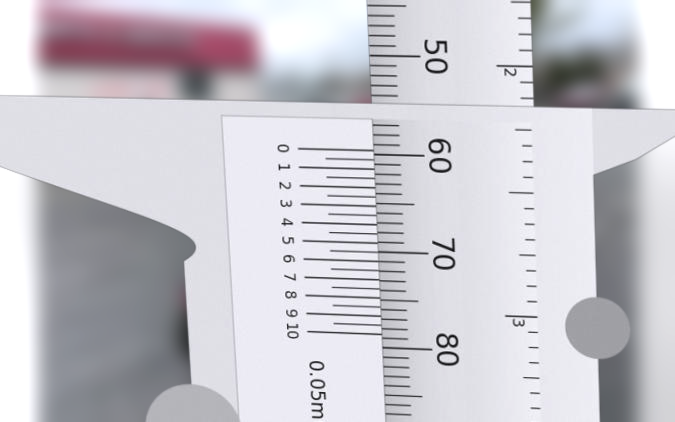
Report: 59.6mm
